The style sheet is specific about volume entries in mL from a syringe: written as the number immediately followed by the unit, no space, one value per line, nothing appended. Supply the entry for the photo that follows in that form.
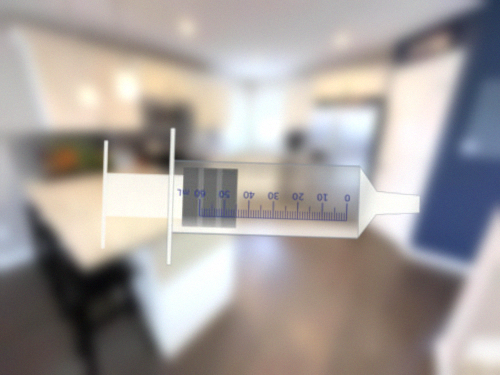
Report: 45mL
